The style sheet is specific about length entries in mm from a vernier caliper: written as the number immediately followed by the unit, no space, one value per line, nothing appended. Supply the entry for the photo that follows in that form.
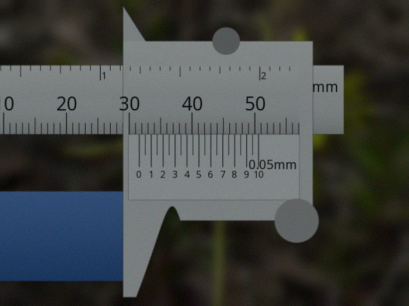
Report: 31.6mm
